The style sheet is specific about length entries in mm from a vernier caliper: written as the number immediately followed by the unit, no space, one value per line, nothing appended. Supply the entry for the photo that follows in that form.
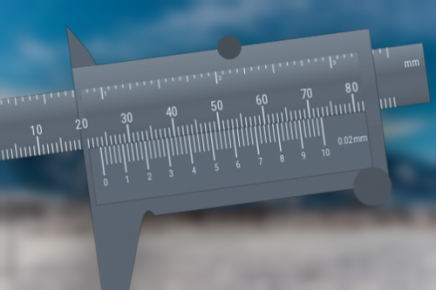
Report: 23.5mm
